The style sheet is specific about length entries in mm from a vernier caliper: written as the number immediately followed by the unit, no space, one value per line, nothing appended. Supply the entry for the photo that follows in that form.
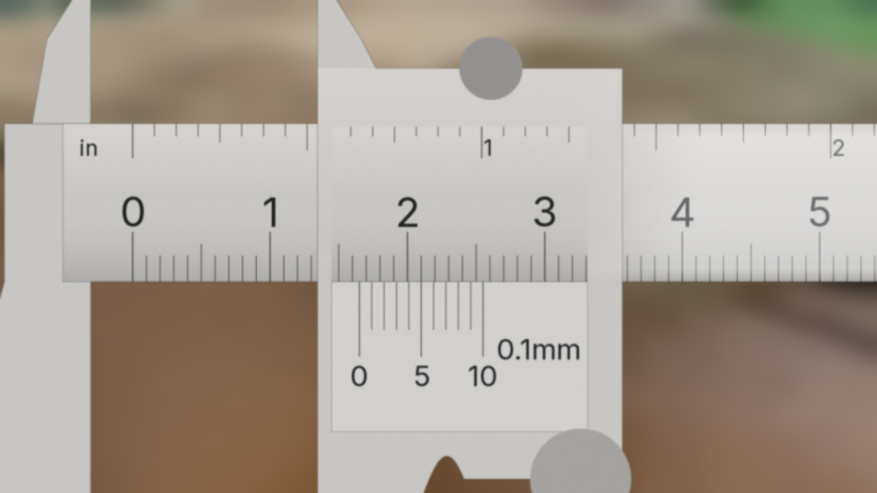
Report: 16.5mm
